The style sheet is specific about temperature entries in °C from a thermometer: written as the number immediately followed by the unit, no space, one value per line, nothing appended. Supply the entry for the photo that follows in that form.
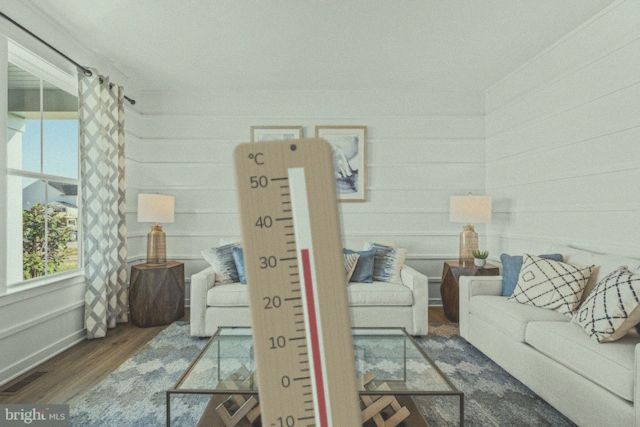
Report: 32°C
